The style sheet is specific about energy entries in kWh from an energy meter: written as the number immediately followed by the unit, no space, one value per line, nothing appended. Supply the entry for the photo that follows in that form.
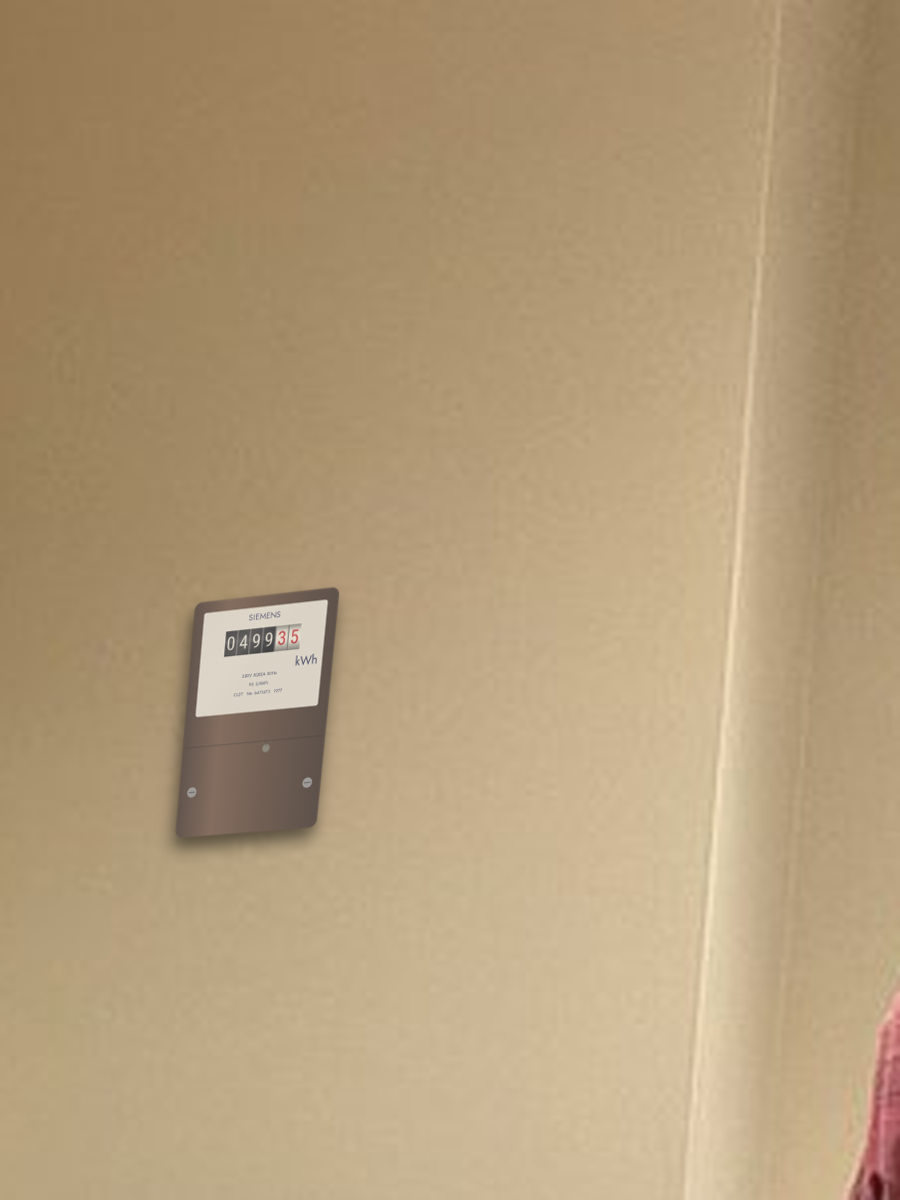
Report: 499.35kWh
